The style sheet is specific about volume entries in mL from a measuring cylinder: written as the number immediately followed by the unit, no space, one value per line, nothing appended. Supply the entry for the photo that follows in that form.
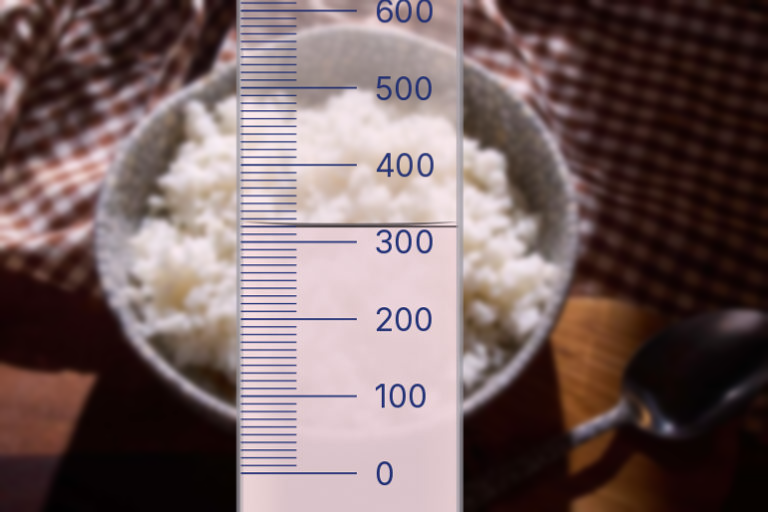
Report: 320mL
